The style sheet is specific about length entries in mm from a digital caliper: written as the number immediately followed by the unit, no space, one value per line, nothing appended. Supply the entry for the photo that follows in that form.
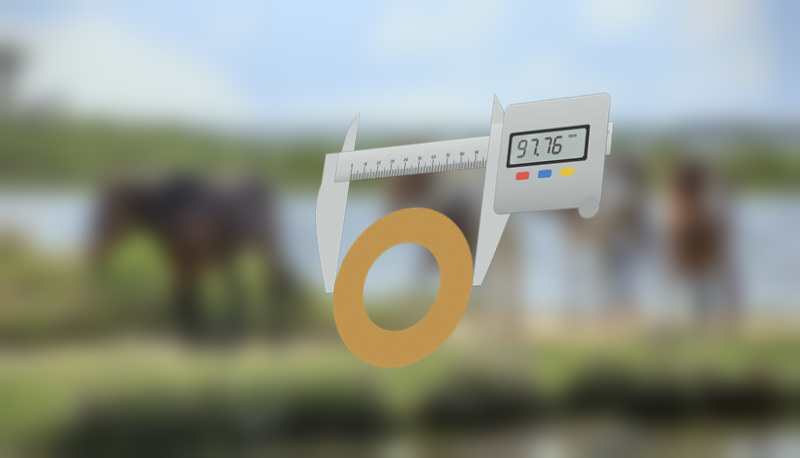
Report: 97.76mm
